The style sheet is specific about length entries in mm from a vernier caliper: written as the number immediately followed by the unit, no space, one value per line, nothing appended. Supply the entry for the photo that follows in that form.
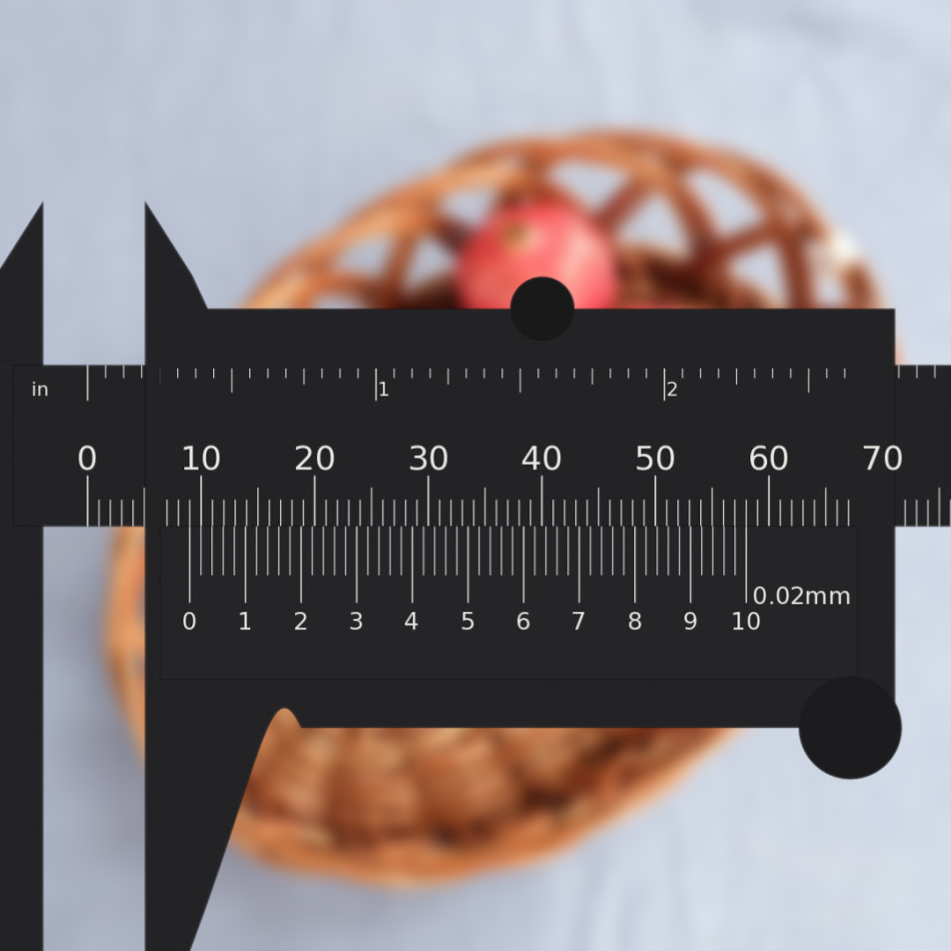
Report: 9.0mm
